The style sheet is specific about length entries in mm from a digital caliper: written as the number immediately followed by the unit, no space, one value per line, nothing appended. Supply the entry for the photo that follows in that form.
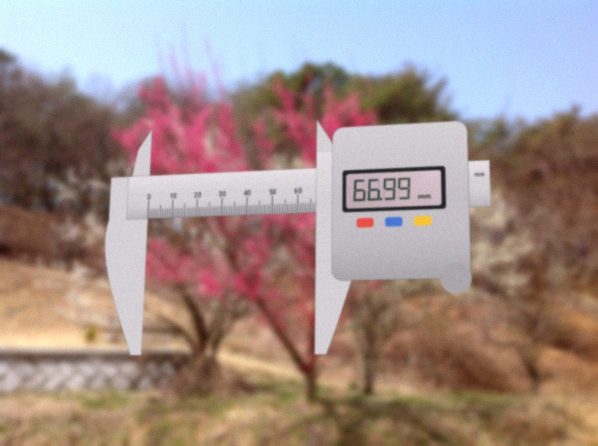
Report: 66.99mm
